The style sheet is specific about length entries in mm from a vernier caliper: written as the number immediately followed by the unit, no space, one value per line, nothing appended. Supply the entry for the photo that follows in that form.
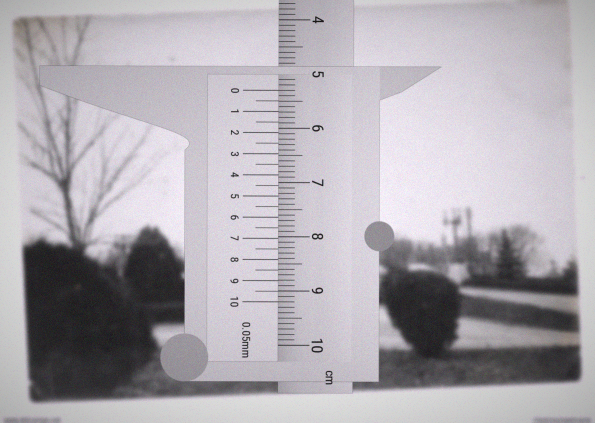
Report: 53.0mm
